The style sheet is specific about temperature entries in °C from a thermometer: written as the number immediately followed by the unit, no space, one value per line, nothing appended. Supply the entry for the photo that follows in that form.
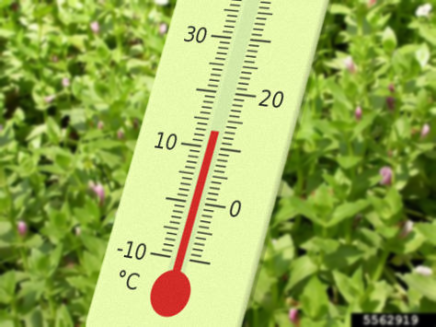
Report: 13°C
